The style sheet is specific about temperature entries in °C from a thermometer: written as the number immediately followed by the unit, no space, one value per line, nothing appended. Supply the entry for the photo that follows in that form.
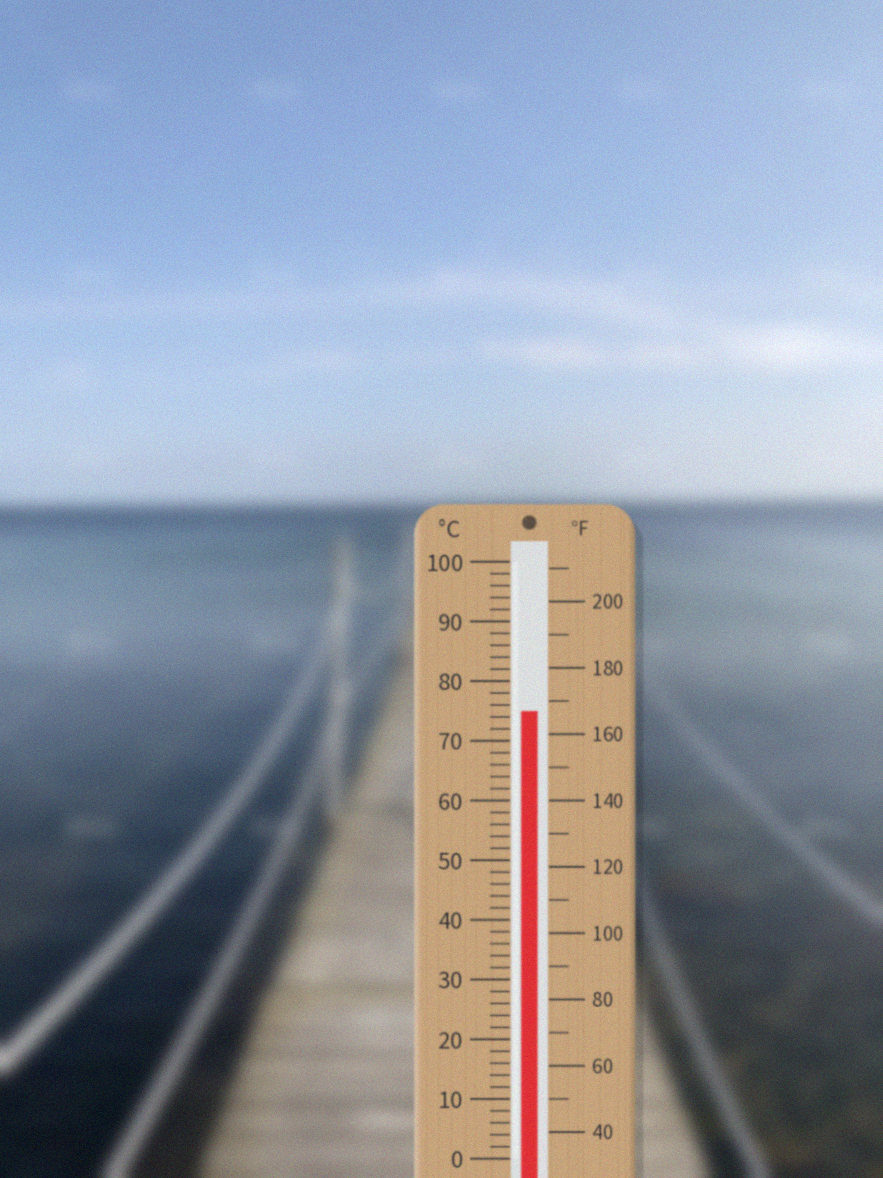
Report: 75°C
